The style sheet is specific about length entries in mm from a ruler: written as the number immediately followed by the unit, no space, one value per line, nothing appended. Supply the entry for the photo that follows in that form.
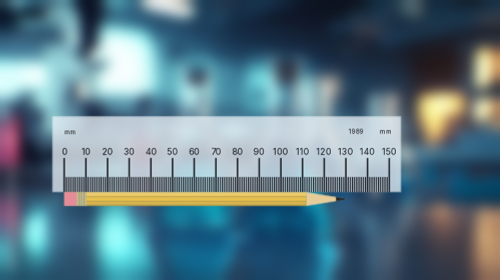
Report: 130mm
